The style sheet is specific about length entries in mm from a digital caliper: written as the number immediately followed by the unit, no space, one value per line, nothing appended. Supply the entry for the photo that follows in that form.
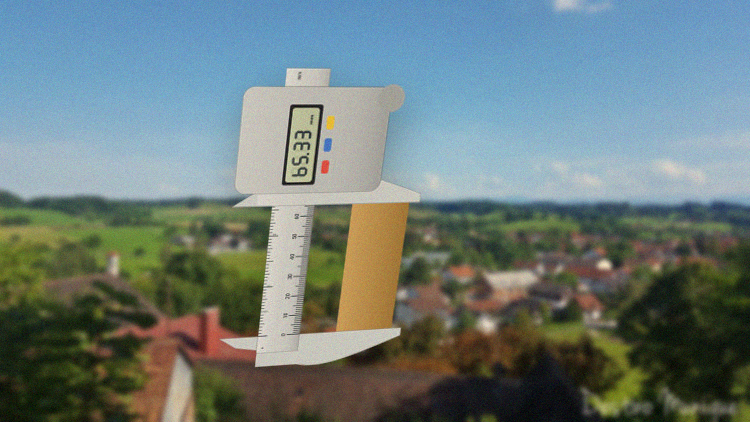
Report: 65.33mm
